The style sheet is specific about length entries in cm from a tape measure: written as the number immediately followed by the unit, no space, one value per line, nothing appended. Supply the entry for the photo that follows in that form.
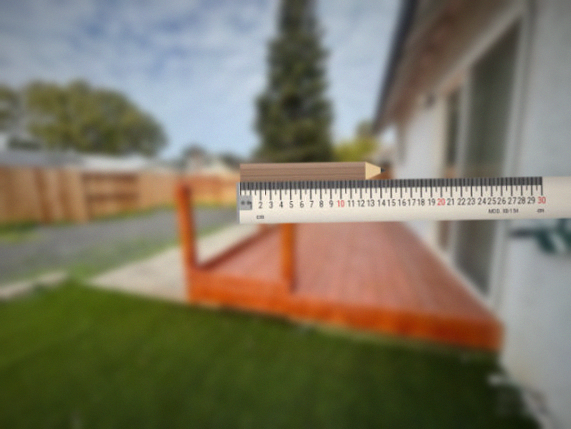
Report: 14.5cm
